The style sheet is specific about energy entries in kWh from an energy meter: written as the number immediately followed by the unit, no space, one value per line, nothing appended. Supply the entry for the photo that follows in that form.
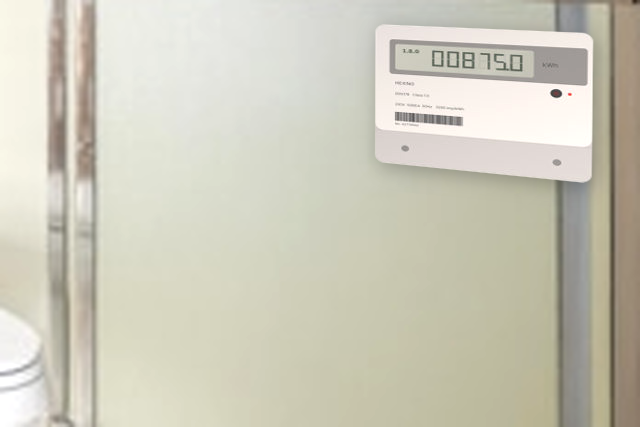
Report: 875.0kWh
